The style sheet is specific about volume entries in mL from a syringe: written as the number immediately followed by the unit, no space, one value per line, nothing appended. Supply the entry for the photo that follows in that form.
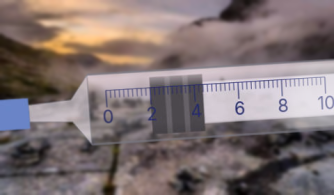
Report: 2mL
